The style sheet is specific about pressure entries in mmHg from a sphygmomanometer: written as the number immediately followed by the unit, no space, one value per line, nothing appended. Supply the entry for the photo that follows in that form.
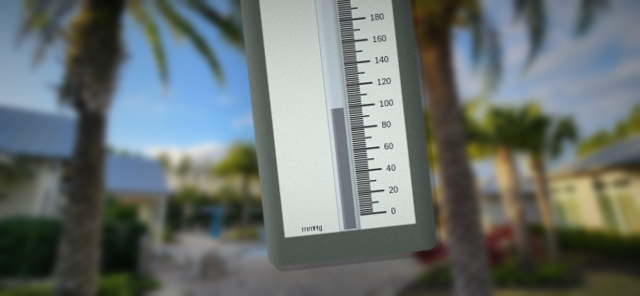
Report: 100mmHg
